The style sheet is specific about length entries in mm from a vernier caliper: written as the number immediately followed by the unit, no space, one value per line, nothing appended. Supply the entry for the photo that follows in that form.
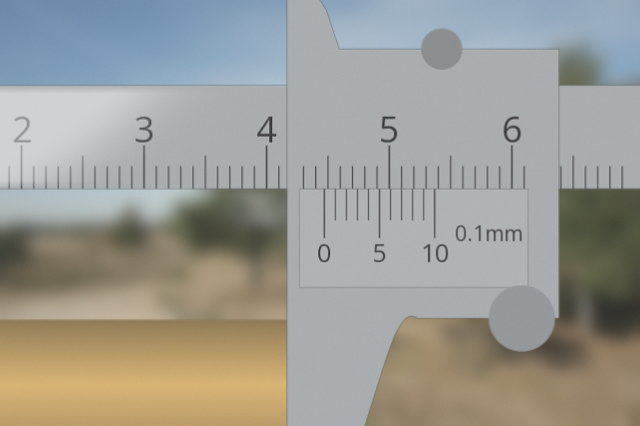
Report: 44.7mm
